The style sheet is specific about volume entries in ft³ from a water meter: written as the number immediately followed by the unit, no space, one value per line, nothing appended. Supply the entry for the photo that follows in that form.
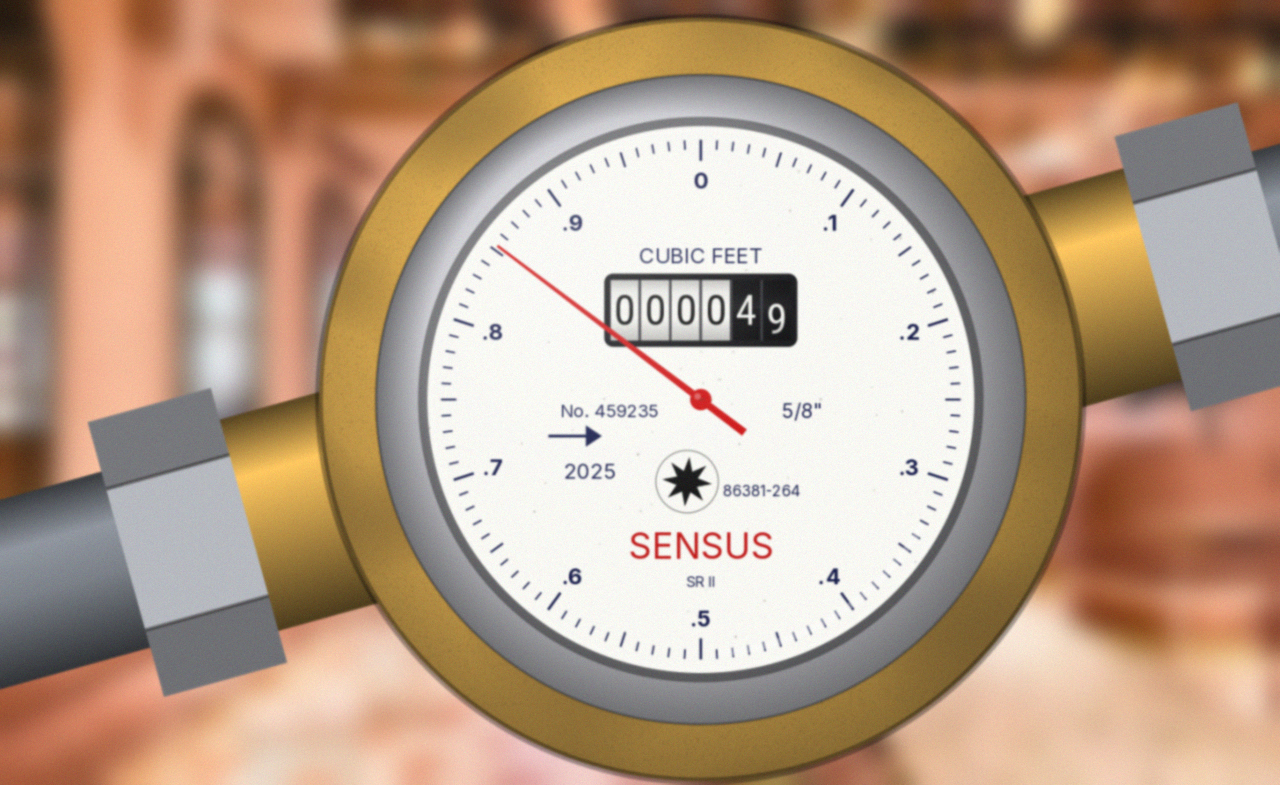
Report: 48.85ft³
